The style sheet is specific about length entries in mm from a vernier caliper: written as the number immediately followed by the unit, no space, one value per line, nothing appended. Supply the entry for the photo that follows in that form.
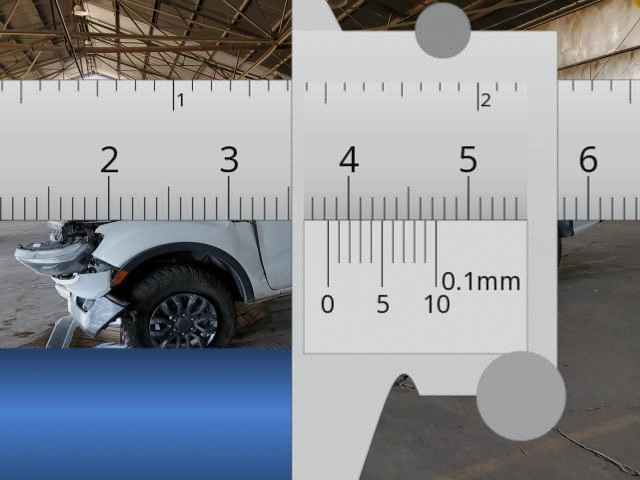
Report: 38.3mm
